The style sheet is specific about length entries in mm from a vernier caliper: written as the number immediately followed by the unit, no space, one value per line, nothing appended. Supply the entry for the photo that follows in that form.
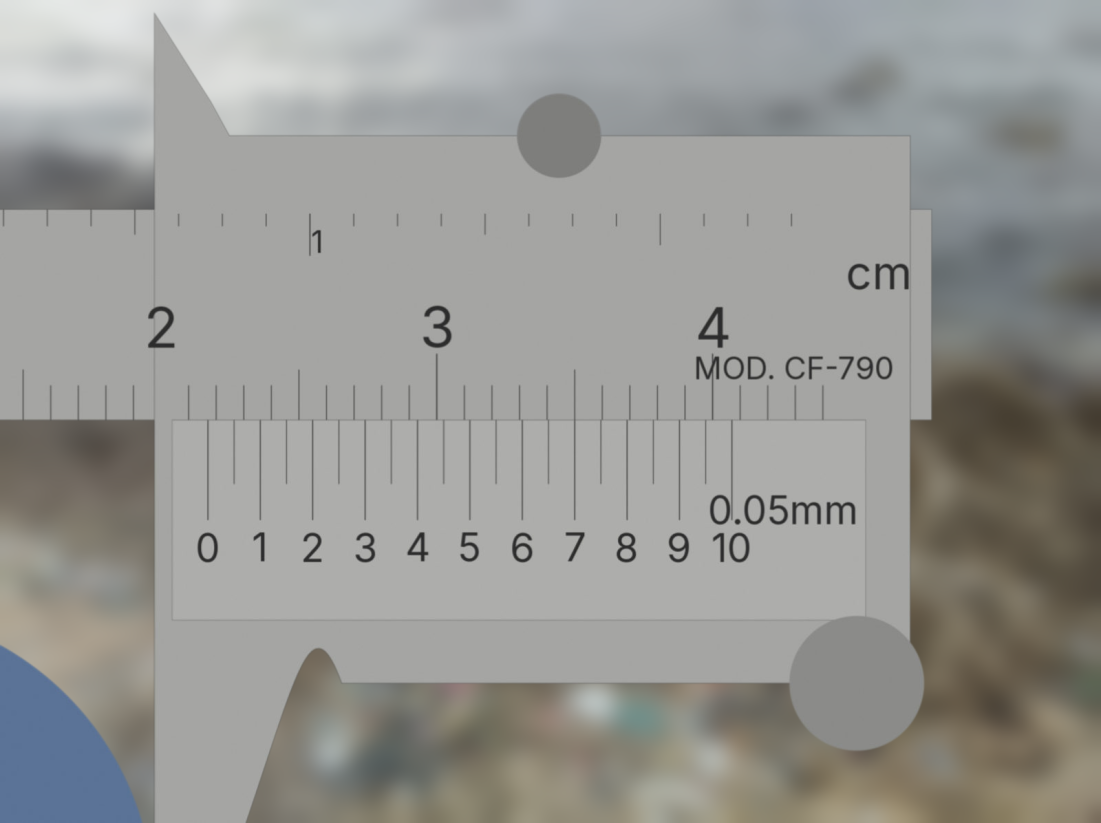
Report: 21.70mm
